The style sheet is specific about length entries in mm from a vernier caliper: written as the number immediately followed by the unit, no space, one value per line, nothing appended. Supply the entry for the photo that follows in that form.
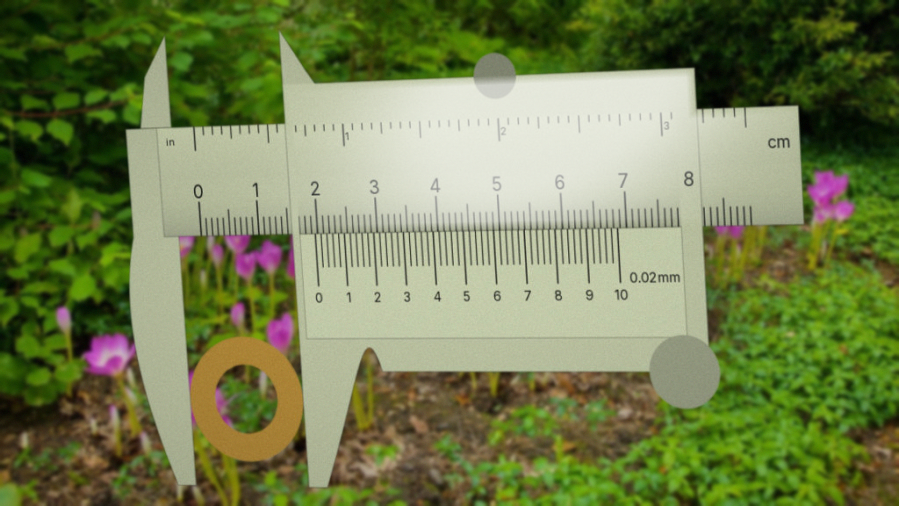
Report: 19.6mm
